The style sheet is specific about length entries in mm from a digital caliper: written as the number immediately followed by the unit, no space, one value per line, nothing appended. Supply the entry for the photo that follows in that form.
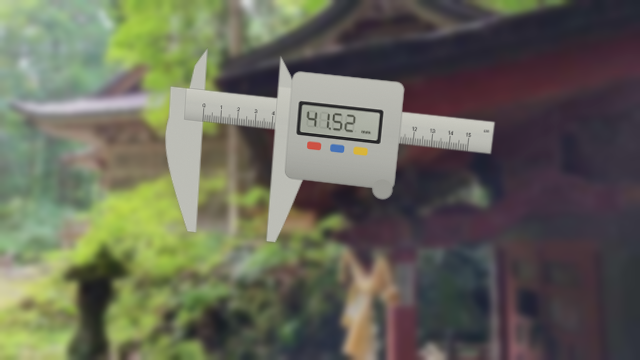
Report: 41.52mm
